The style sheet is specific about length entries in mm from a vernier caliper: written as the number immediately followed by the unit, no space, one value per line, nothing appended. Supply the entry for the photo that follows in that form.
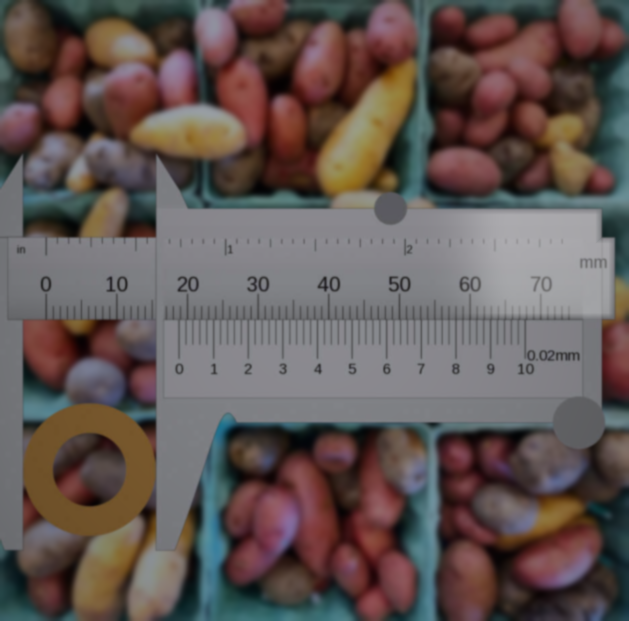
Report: 18.8mm
